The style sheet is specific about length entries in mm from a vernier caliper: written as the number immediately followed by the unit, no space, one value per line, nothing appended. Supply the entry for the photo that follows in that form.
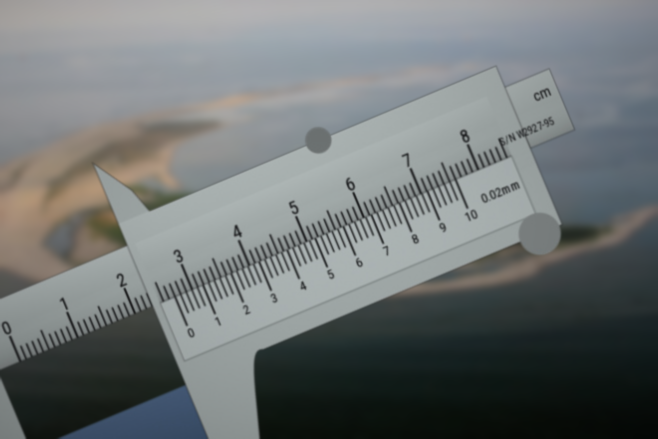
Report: 27.0mm
